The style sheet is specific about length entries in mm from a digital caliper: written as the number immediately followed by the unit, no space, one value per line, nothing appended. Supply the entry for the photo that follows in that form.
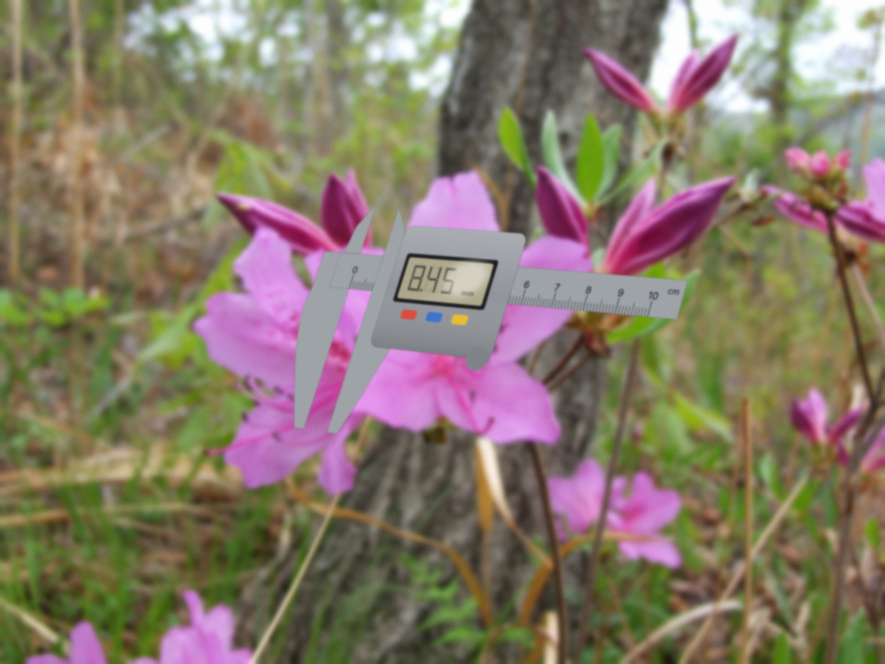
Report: 8.45mm
